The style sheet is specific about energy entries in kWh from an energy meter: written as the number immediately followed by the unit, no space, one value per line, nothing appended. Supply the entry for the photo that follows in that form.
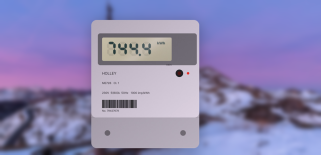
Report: 744.4kWh
